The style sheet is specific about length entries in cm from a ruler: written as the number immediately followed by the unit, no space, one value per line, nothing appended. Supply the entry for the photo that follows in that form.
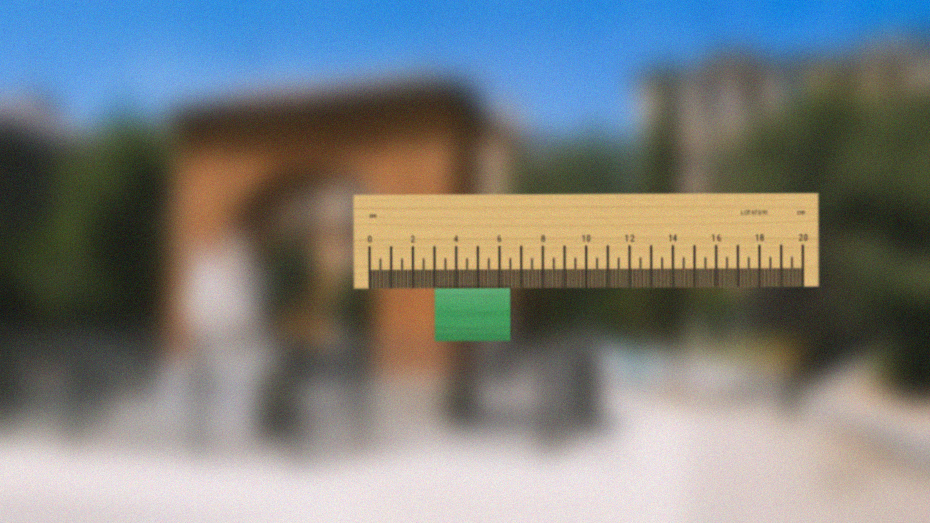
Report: 3.5cm
